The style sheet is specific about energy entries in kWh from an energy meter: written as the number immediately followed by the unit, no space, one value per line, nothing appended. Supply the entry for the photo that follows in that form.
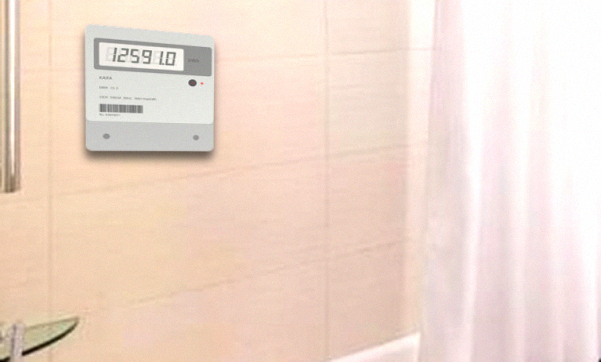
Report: 12591.0kWh
